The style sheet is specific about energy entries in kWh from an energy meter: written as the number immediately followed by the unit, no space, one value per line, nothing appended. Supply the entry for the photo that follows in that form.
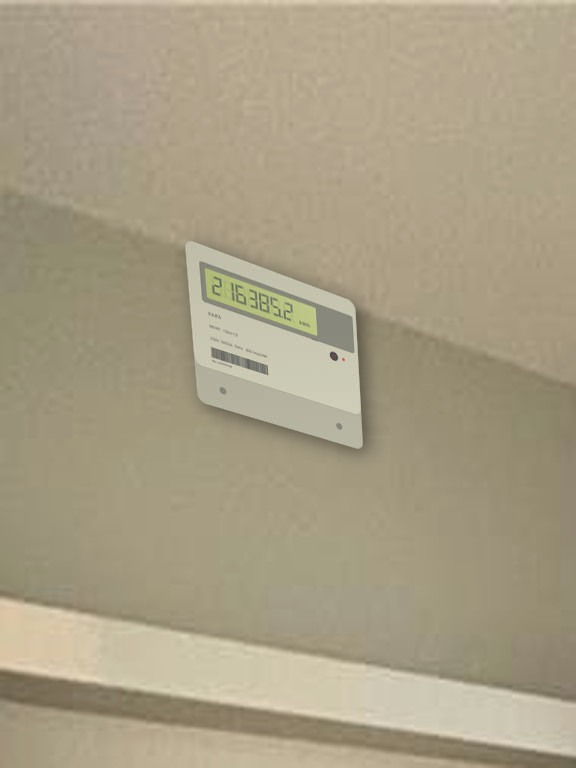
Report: 216385.2kWh
